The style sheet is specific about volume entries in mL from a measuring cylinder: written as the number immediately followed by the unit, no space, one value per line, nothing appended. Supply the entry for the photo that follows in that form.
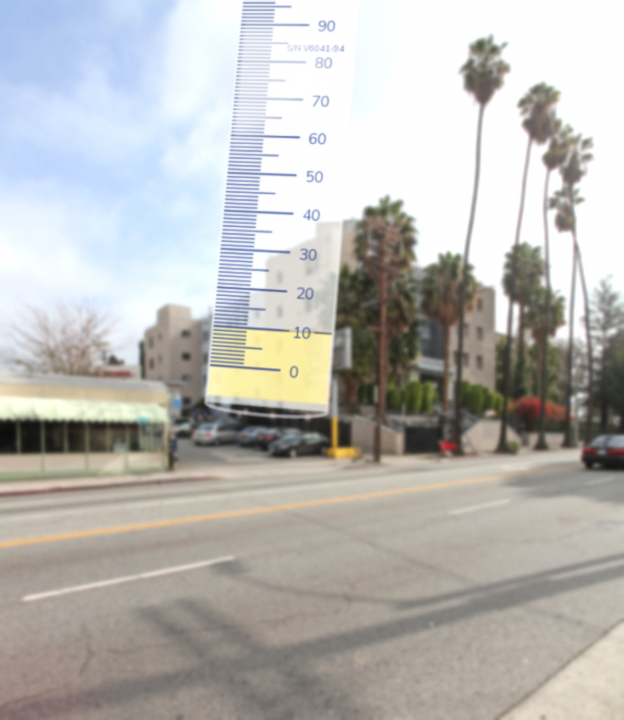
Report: 10mL
